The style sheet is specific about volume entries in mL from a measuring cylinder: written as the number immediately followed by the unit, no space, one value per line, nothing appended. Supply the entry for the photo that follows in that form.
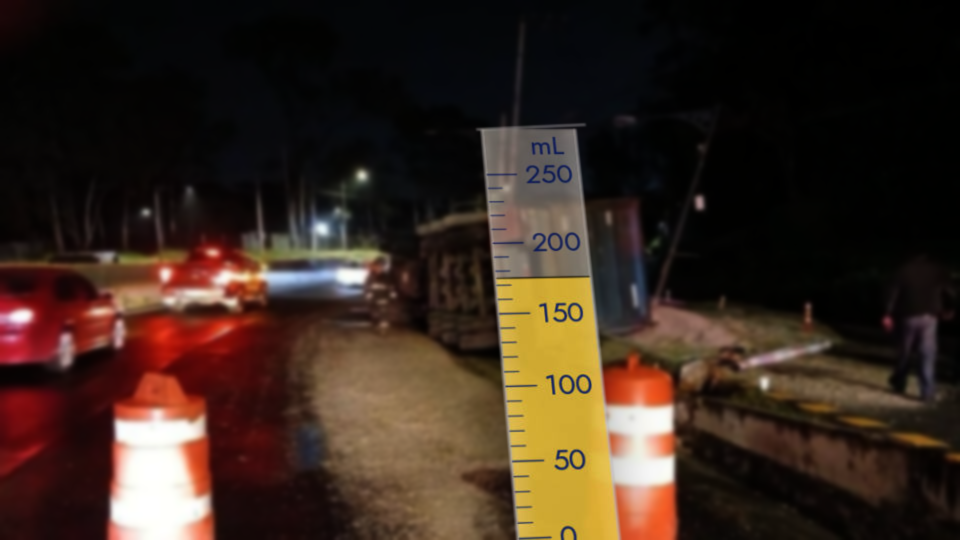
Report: 175mL
